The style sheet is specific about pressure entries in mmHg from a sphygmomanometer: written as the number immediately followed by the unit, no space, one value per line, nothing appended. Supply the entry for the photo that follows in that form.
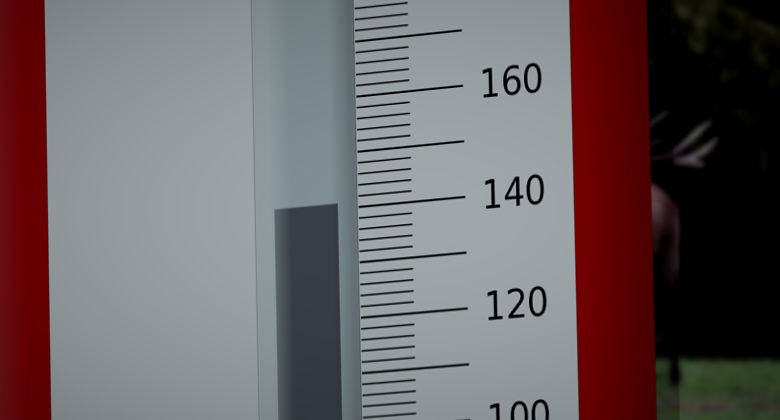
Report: 141mmHg
